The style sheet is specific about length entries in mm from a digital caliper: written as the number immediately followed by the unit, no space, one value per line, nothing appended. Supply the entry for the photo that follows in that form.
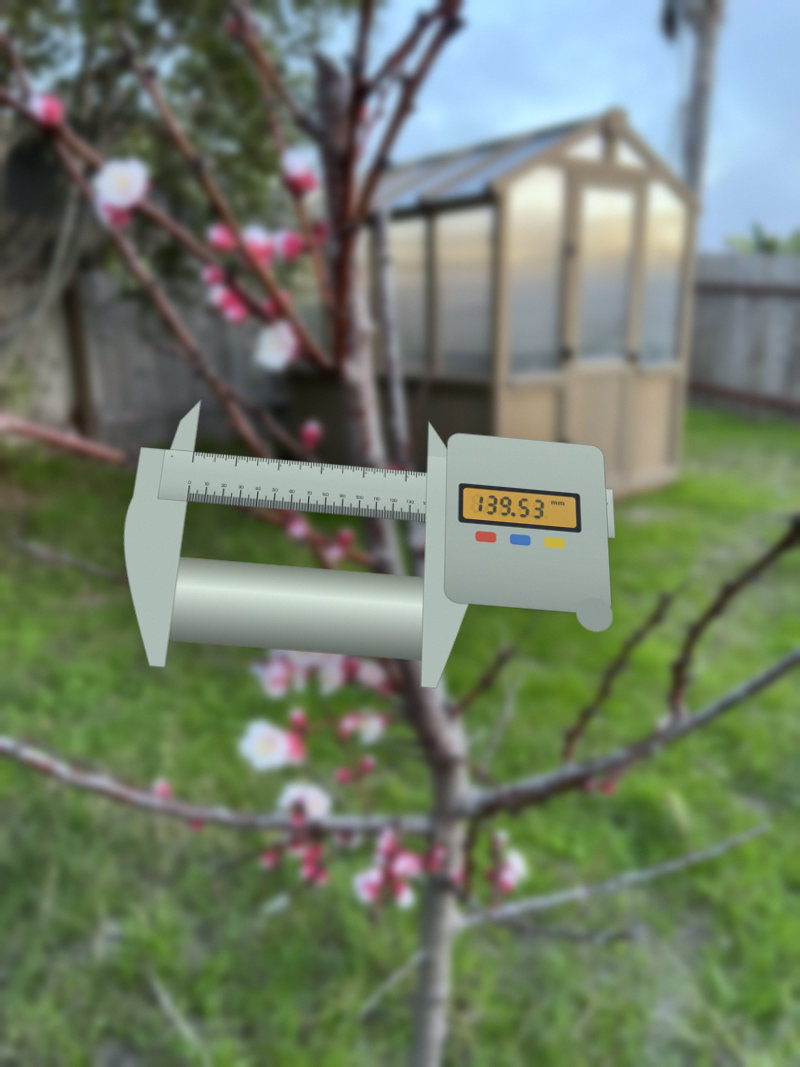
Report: 139.53mm
